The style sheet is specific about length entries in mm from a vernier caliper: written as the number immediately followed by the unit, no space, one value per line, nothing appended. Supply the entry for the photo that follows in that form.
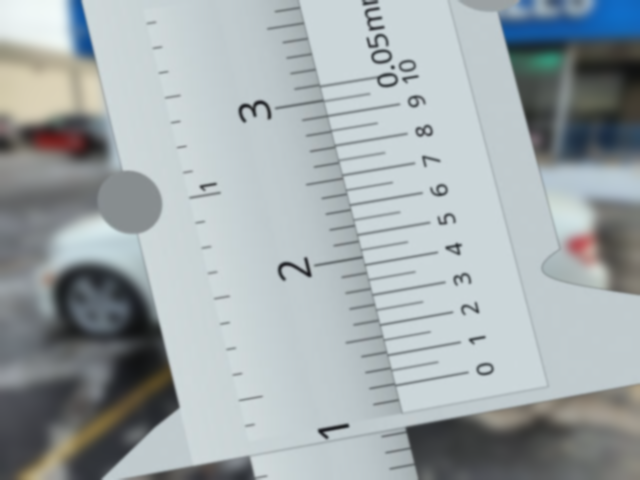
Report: 11.9mm
